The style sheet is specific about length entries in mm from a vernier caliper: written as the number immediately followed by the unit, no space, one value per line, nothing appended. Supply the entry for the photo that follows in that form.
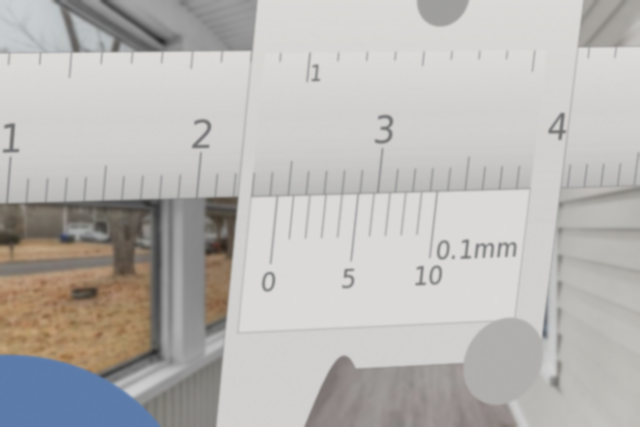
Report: 24.4mm
